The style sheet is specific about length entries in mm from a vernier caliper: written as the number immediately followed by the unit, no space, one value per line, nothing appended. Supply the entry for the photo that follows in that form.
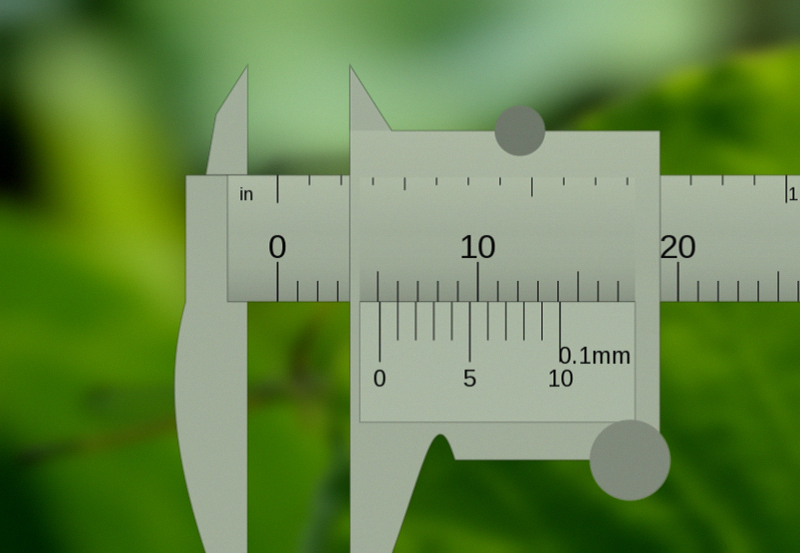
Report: 5.1mm
